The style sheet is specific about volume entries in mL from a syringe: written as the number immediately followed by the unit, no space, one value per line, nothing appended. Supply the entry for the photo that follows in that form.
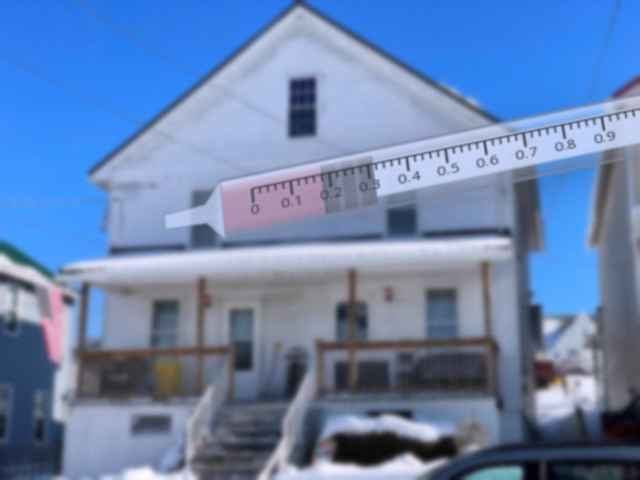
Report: 0.18mL
